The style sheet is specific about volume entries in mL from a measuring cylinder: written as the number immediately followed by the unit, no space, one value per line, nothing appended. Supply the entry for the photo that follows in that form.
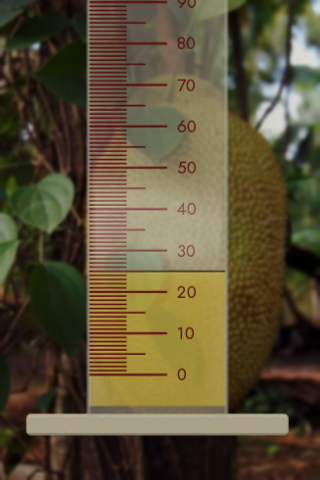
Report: 25mL
